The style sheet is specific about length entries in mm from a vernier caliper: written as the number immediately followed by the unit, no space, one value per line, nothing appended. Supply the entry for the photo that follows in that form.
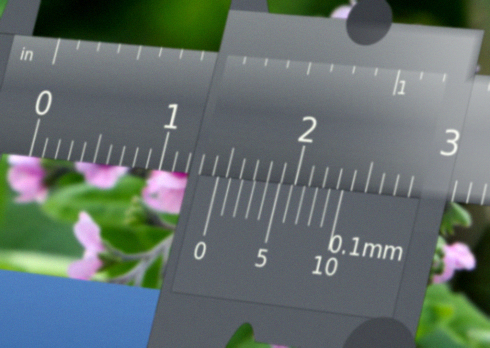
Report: 14.4mm
